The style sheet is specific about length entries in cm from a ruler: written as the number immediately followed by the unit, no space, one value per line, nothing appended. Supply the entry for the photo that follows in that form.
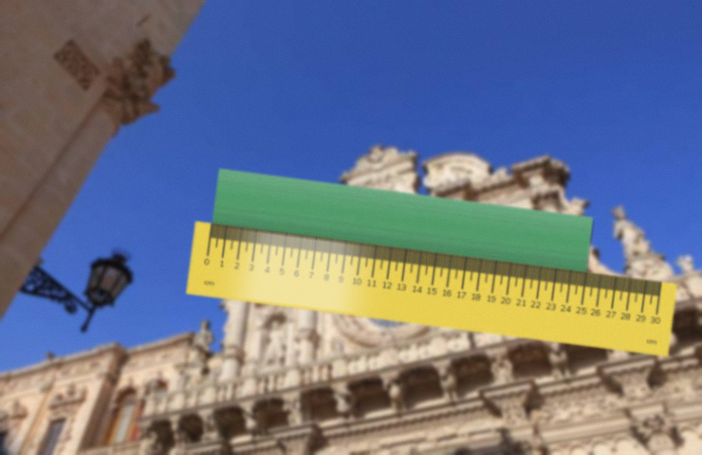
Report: 25cm
